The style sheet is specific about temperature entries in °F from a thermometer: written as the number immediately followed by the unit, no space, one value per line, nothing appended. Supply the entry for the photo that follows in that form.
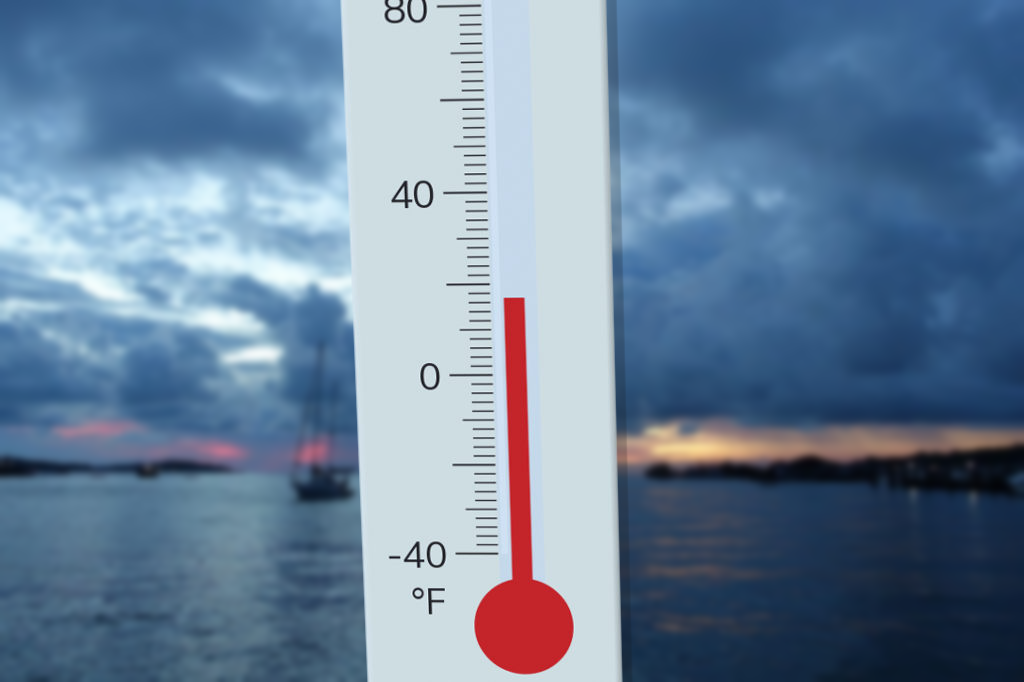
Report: 17°F
